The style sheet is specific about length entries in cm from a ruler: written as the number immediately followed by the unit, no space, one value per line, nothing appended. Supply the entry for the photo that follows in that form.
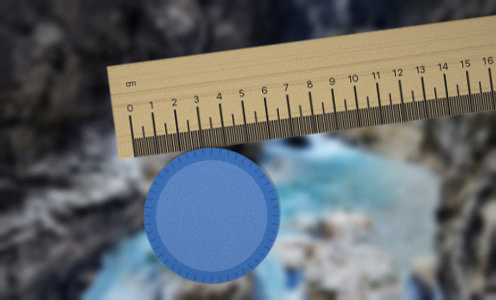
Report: 6cm
